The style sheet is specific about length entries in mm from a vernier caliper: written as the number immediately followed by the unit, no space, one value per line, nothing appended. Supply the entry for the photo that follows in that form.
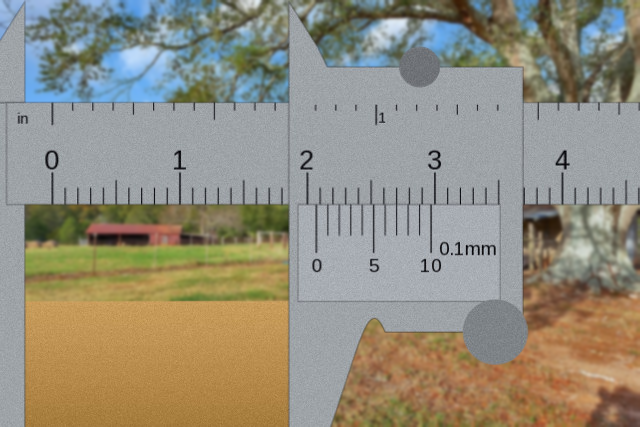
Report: 20.7mm
